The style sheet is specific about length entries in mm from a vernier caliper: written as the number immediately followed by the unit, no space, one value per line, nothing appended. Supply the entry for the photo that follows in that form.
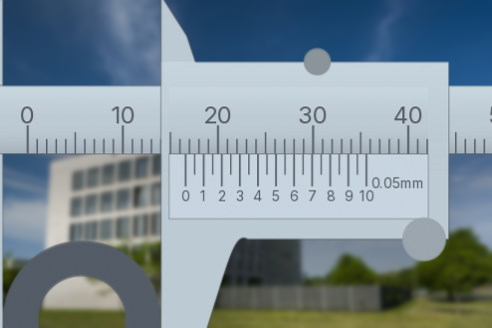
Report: 16.6mm
